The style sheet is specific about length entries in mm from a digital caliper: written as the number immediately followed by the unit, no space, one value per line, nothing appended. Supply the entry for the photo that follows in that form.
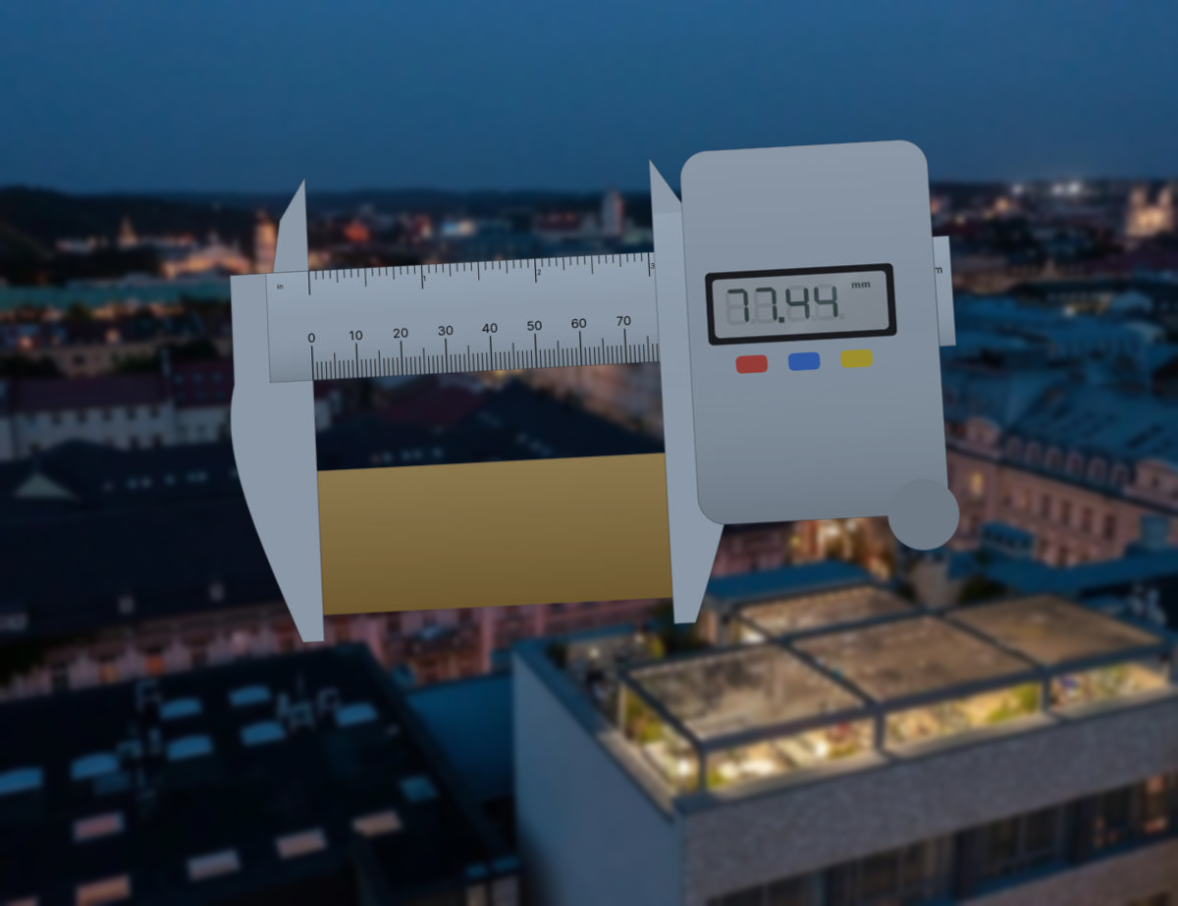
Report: 77.44mm
